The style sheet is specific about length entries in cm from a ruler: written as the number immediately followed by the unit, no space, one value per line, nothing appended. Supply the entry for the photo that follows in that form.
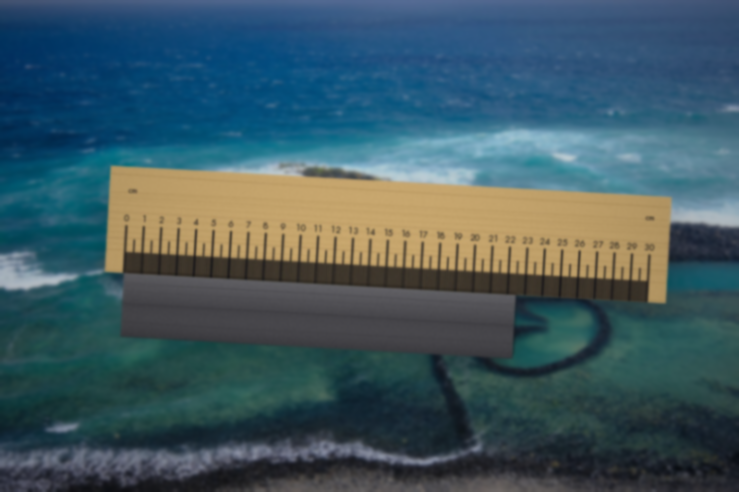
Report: 22.5cm
